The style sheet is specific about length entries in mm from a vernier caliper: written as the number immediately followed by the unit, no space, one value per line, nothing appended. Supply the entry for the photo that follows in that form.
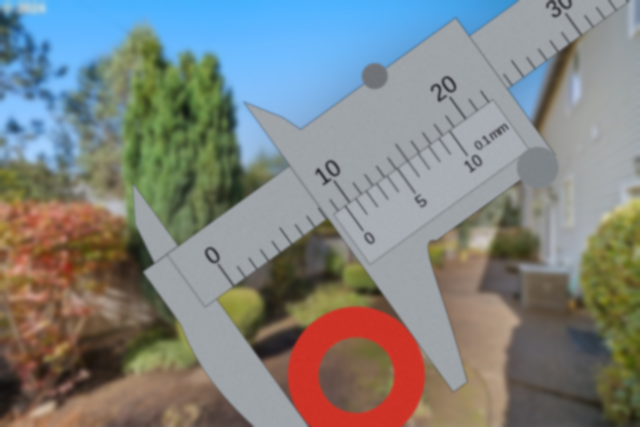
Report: 9.6mm
